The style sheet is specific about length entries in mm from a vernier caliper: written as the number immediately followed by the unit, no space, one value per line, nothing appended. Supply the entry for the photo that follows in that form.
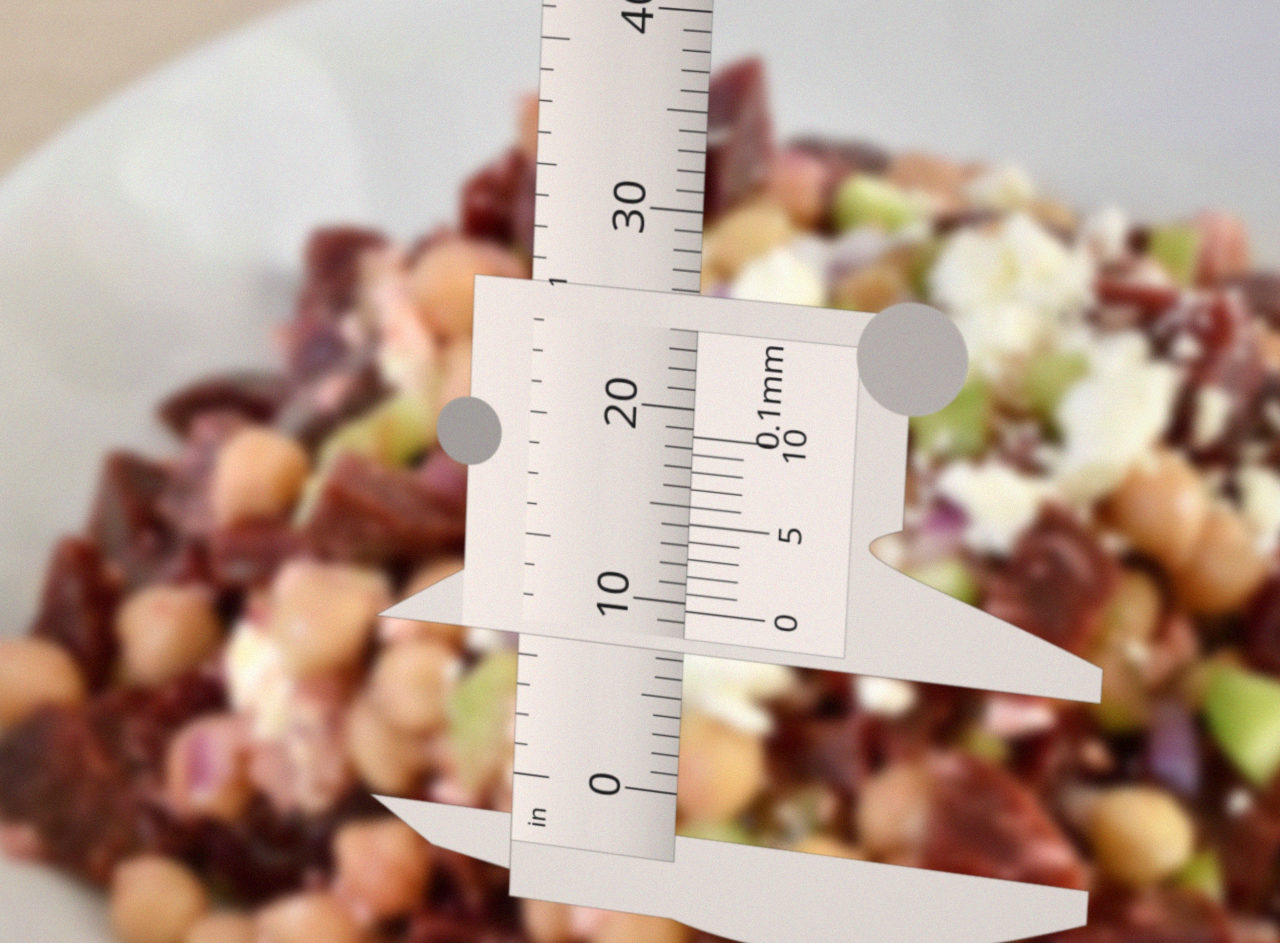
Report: 9.6mm
